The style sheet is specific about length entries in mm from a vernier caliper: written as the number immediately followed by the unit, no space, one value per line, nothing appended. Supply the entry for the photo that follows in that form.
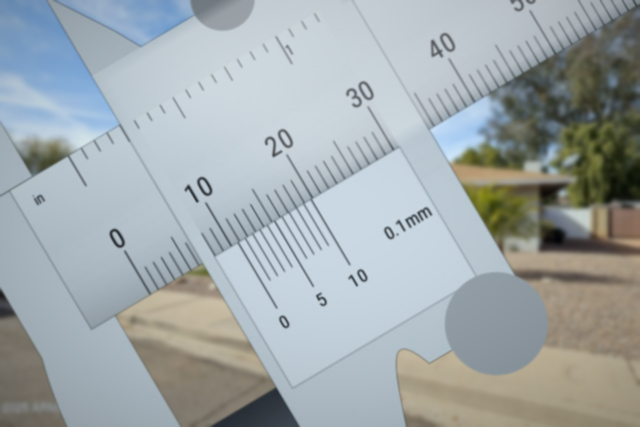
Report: 10.8mm
